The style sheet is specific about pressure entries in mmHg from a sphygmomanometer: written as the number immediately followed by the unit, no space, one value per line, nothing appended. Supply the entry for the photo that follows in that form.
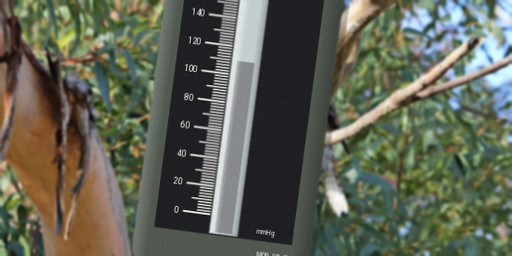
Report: 110mmHg
